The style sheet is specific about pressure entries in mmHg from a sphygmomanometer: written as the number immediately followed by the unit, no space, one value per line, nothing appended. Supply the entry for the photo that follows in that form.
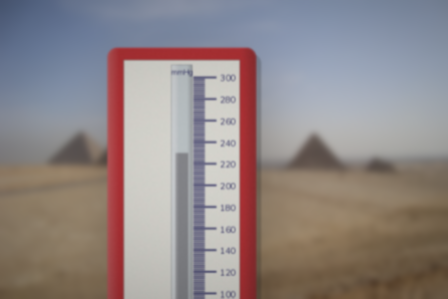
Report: 230mmHg
